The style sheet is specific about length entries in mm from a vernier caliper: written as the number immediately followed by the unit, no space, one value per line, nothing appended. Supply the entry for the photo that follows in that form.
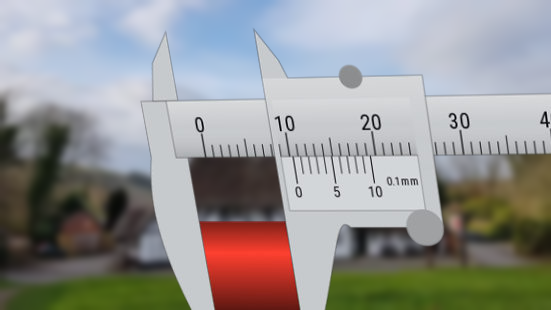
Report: 10.4mm
